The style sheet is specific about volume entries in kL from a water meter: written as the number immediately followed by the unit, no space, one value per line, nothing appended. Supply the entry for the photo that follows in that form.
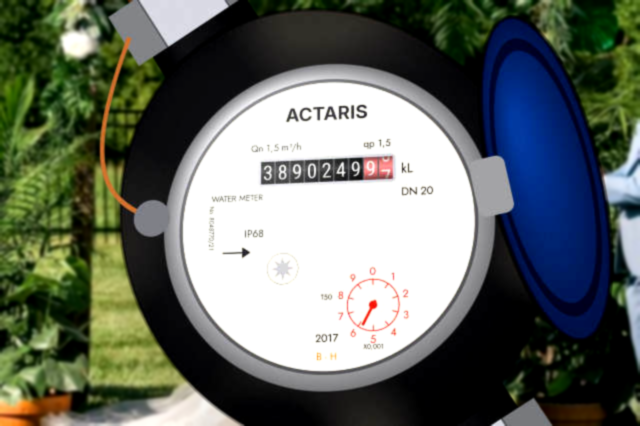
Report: 3890249.965kL
